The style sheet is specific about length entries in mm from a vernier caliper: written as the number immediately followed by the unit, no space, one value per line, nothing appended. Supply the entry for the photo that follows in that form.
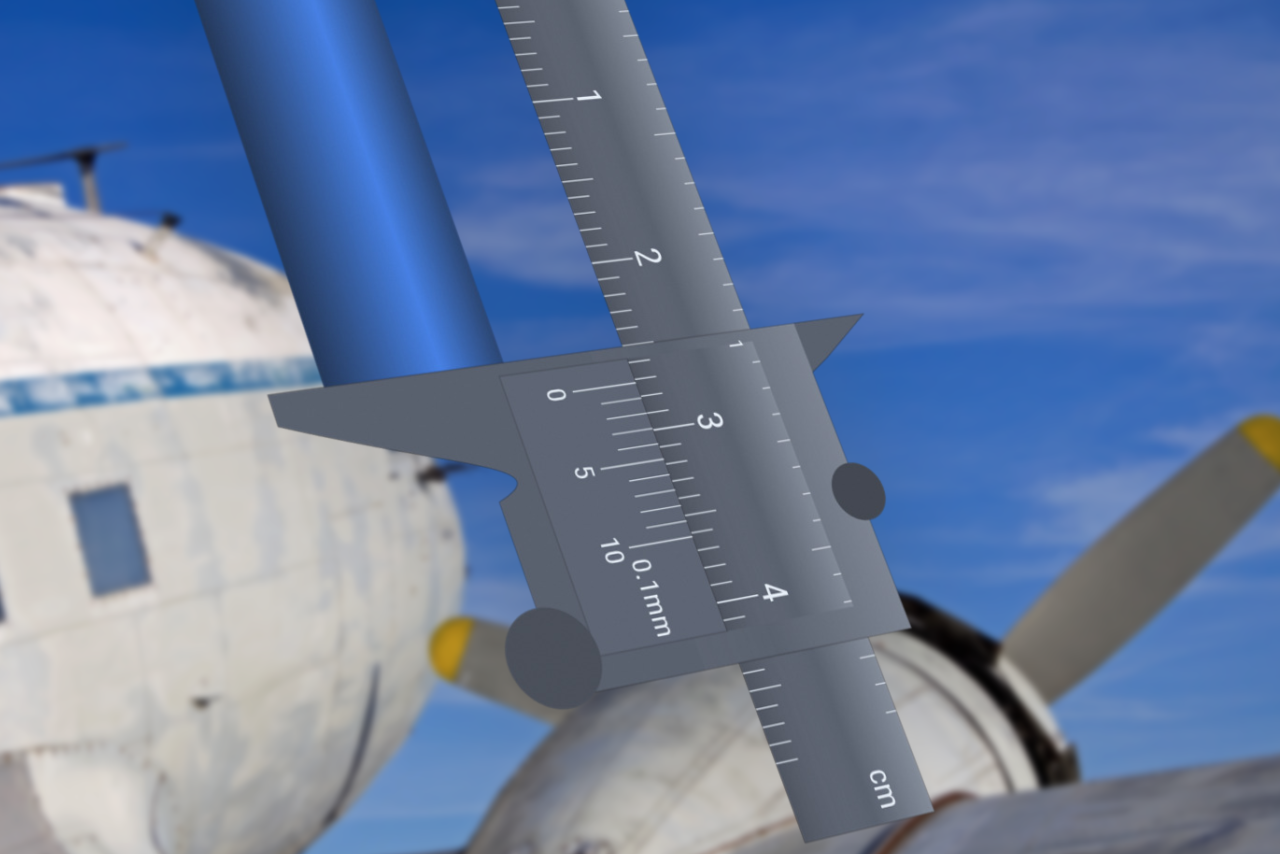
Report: 27.2mm
